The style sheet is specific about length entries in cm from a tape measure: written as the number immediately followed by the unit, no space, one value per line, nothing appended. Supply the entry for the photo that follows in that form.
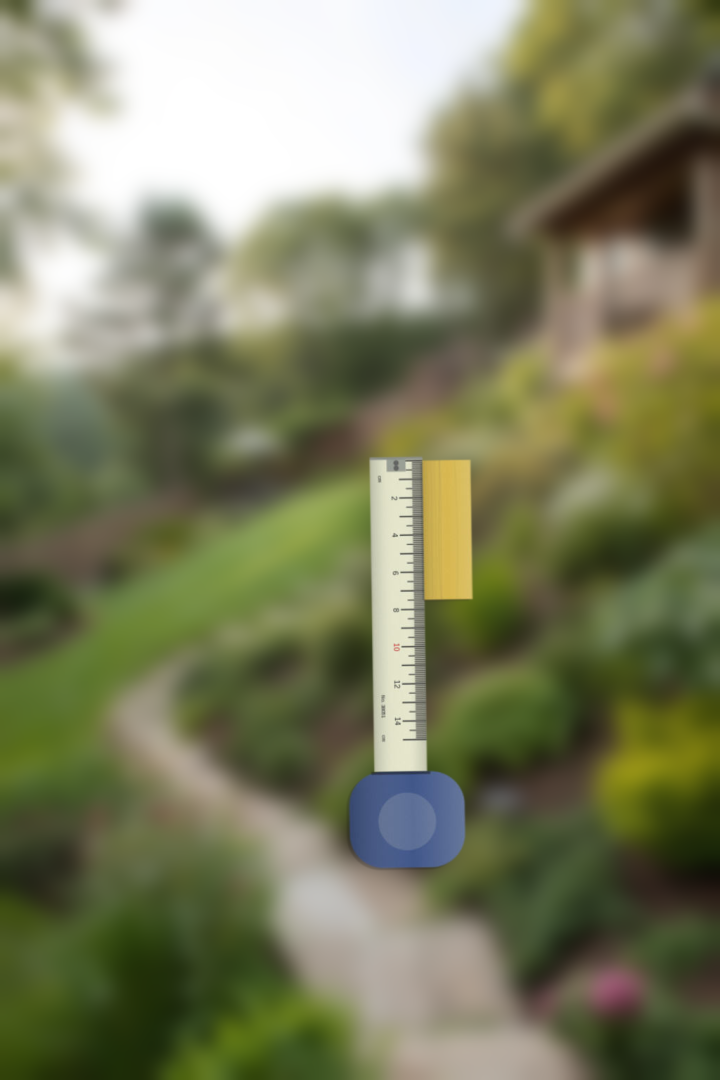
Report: 7.5cm
